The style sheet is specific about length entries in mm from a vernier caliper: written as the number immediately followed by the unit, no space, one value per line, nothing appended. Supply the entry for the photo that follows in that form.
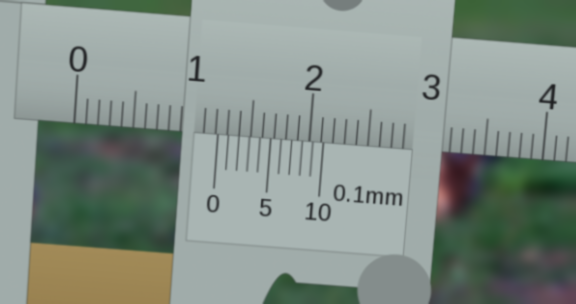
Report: 12.2mm
